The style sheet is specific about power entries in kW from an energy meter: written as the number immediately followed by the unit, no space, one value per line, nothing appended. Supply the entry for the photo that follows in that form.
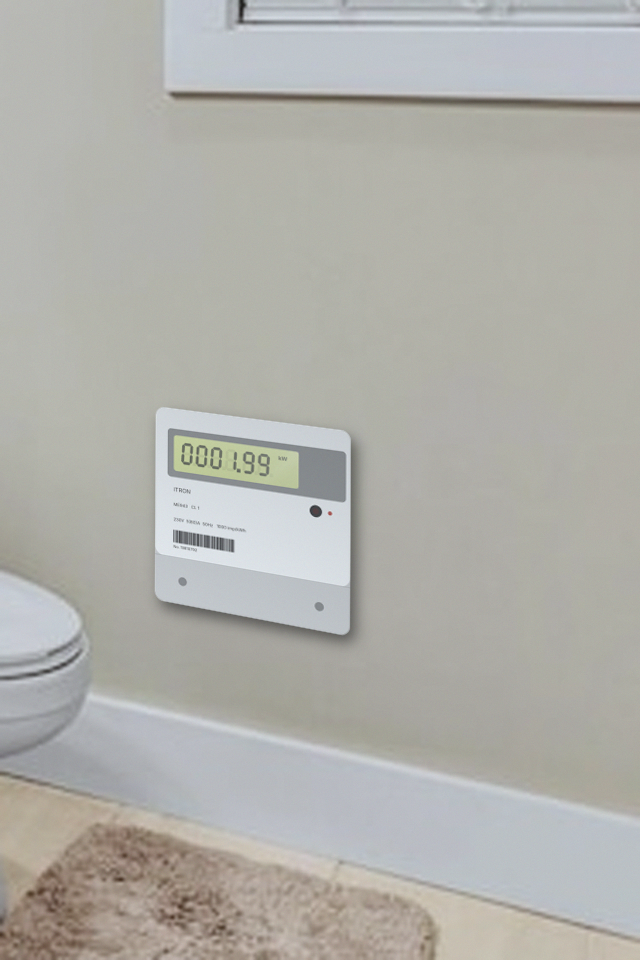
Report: 1.99kW
